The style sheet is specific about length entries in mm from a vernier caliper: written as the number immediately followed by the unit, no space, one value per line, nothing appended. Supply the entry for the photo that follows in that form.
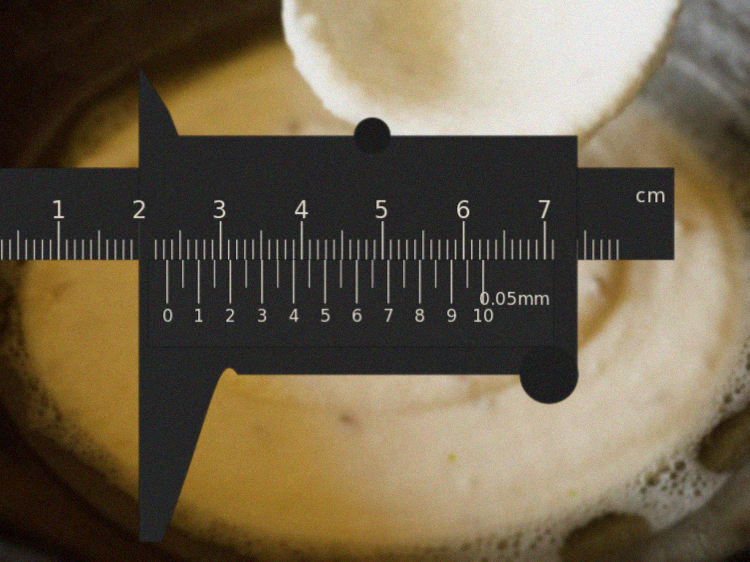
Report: 23.4mm
